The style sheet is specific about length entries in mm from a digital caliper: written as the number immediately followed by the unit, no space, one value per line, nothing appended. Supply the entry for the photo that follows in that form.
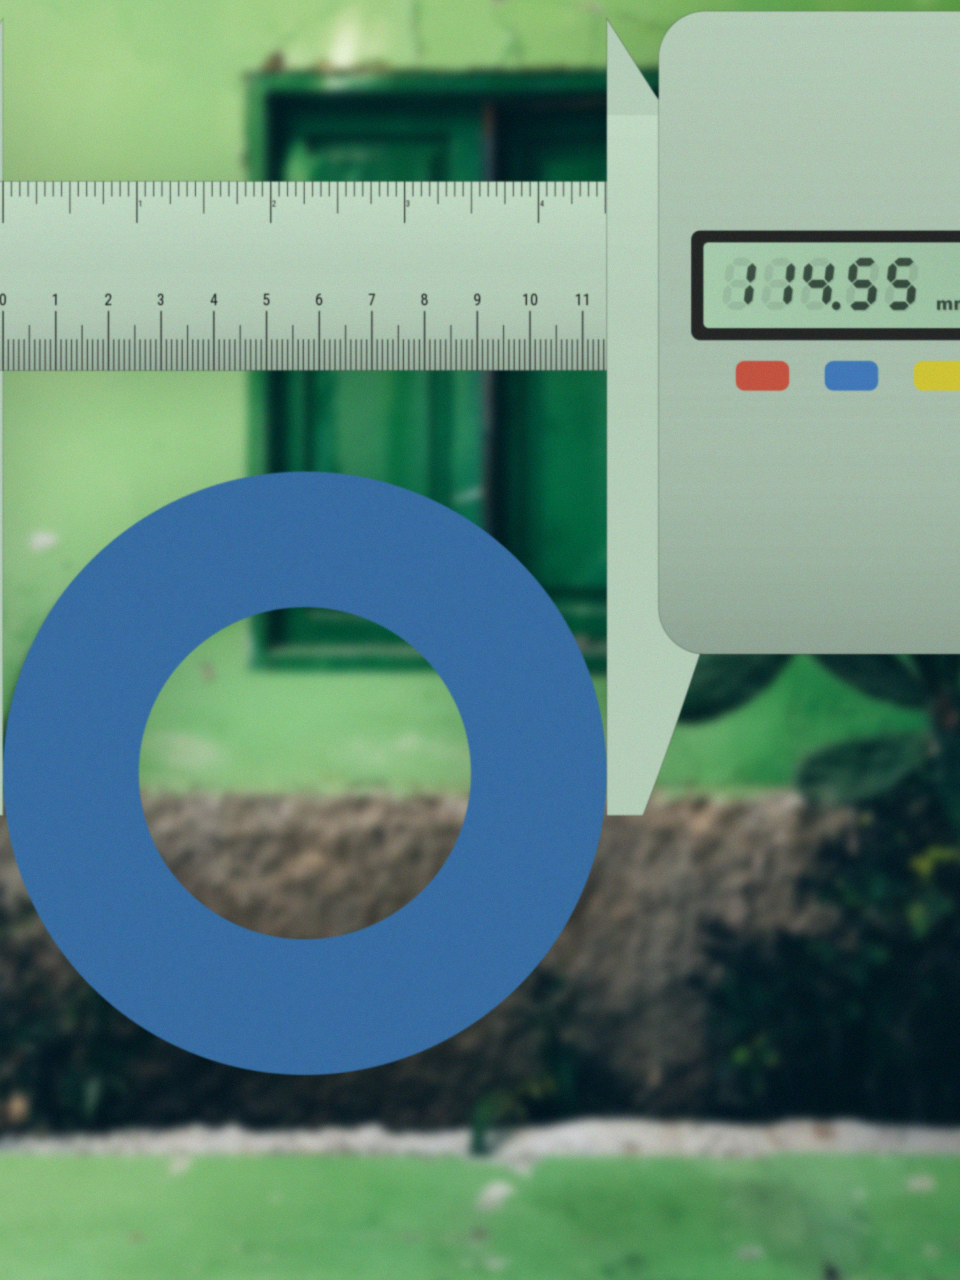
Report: 114.55mm
